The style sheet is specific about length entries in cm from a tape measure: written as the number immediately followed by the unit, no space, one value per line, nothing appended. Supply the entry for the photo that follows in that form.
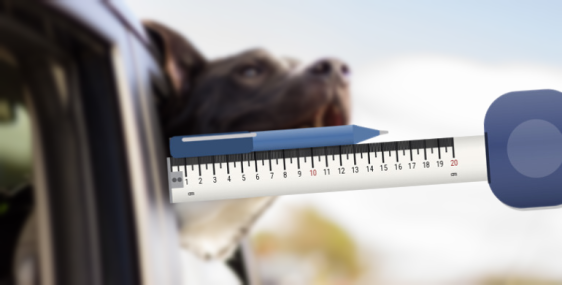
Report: 15.5cm
